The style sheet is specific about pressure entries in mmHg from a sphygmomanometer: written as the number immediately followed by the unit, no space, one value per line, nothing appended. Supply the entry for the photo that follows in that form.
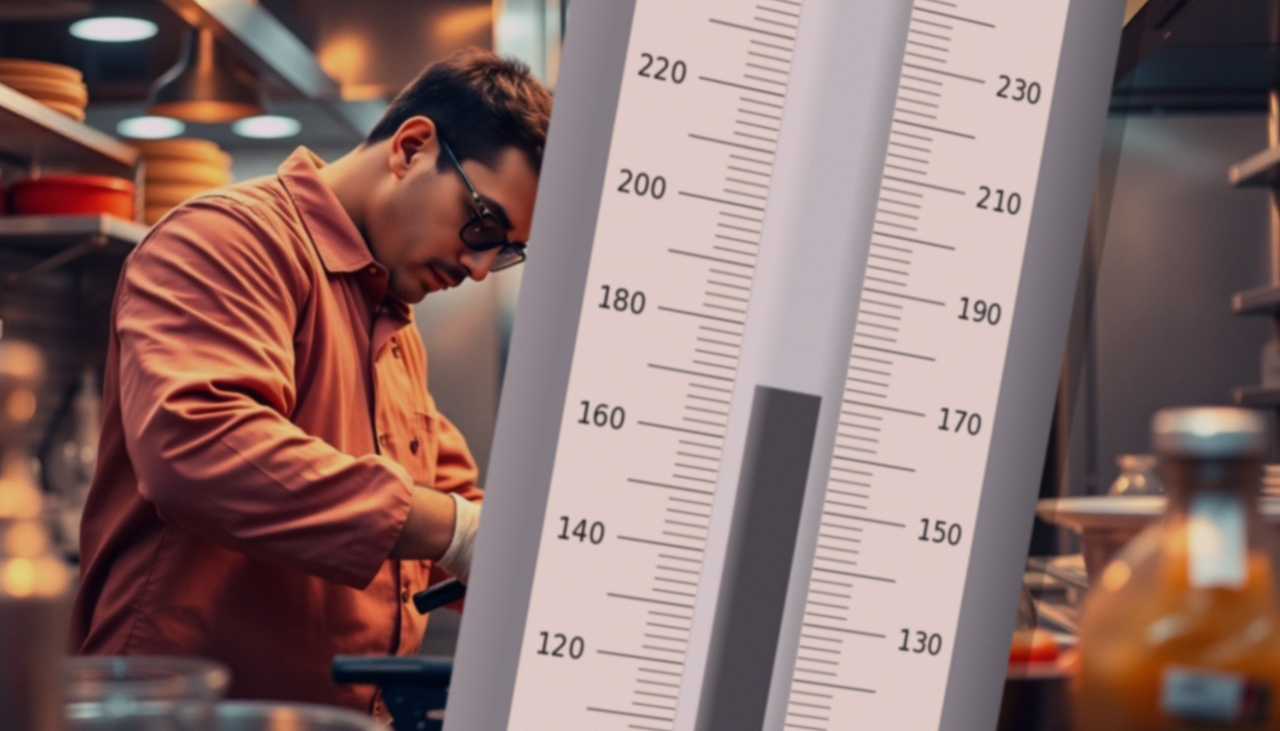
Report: 170mmHg
